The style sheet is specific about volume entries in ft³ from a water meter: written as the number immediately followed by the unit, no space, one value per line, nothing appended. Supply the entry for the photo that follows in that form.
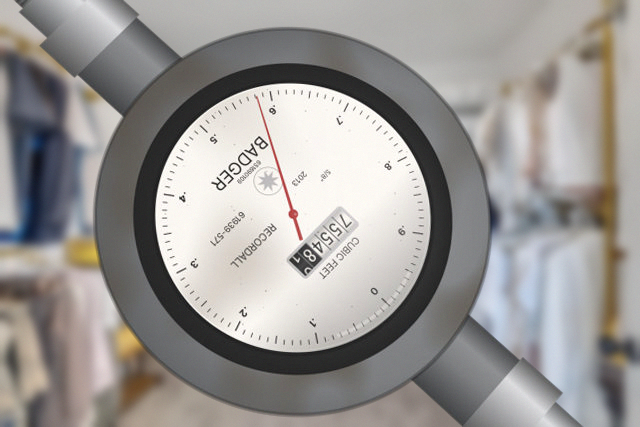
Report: 755480.58ft³
